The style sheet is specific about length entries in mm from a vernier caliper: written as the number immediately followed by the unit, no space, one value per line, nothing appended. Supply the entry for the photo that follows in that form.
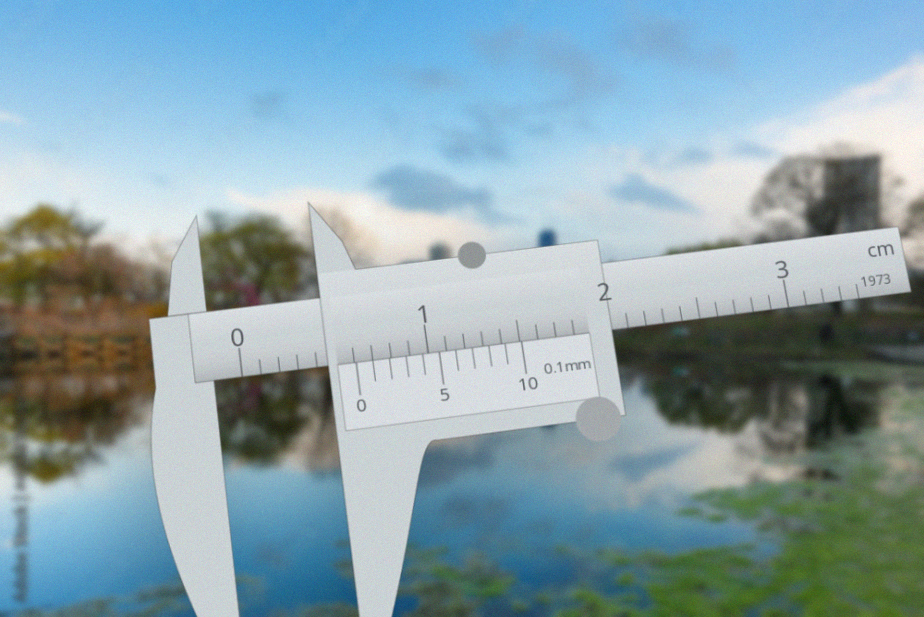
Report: 6.1mm
